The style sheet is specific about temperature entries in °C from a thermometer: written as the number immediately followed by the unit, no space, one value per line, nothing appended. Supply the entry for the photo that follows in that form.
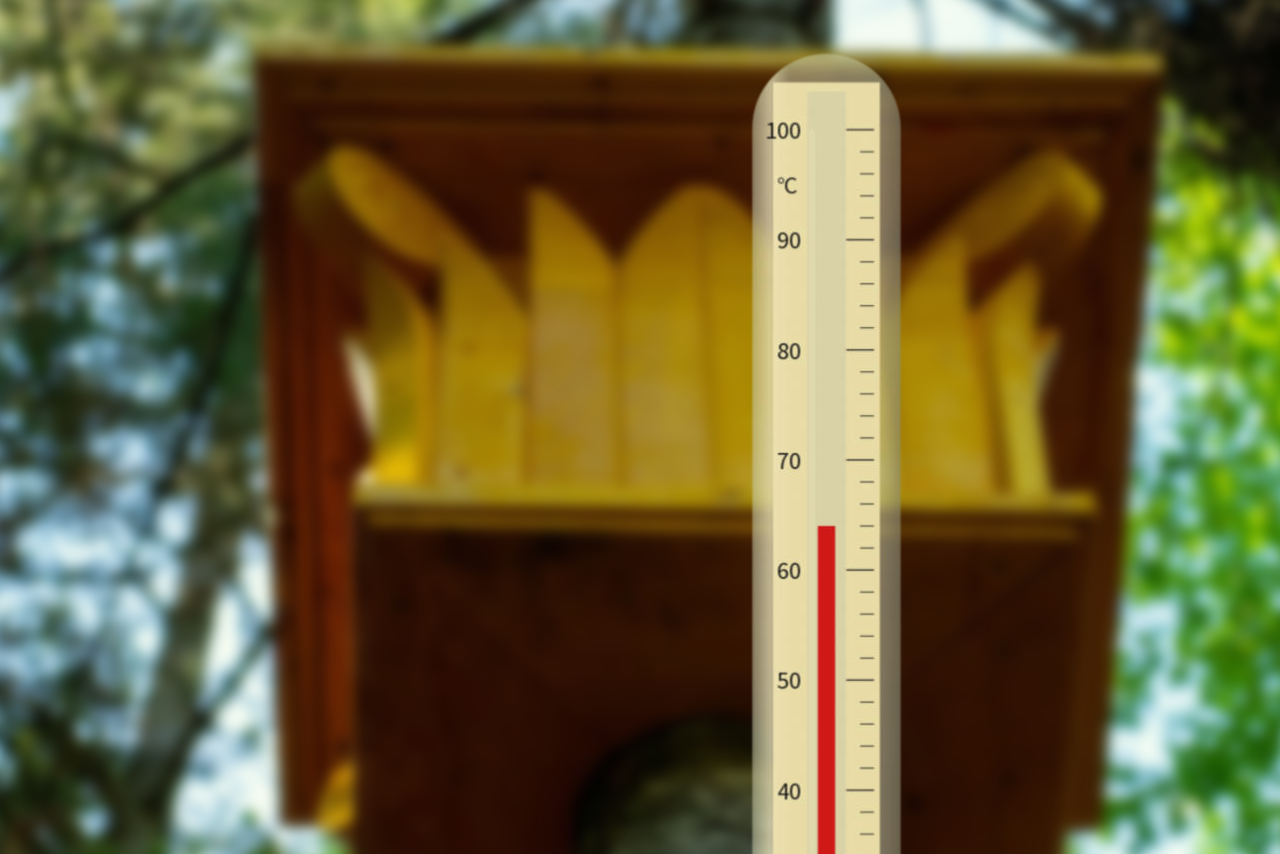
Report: 64°C
